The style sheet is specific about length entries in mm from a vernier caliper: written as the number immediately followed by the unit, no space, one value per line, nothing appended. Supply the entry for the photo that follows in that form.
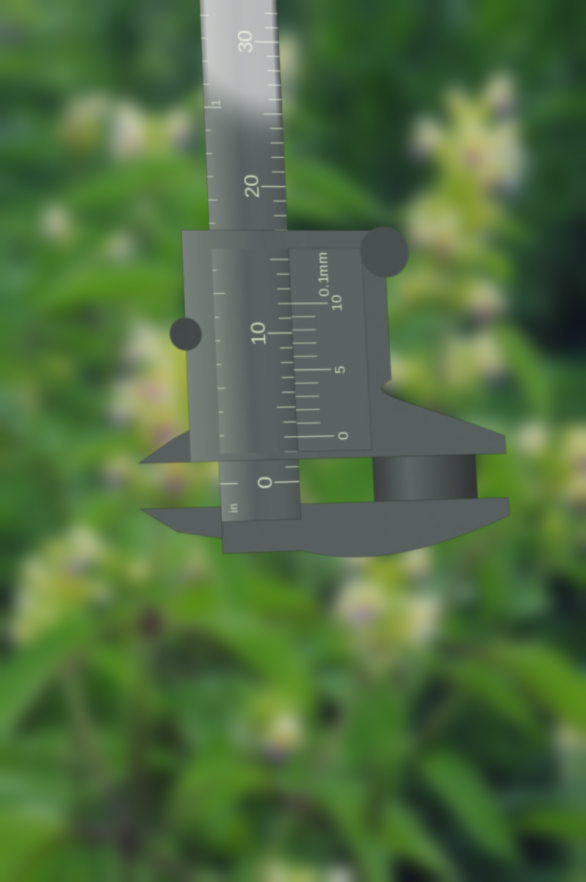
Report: 3.0mm
